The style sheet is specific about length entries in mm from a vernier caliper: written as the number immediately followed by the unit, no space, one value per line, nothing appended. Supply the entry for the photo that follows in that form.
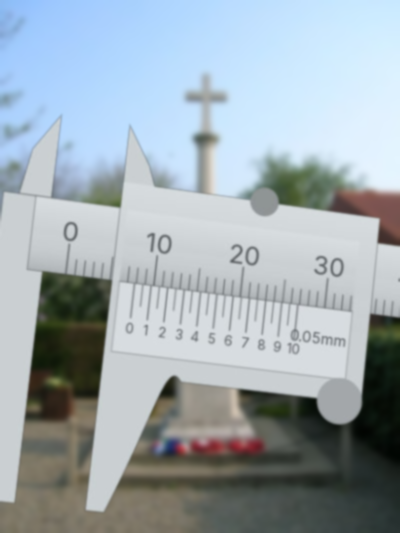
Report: 7.8mm
